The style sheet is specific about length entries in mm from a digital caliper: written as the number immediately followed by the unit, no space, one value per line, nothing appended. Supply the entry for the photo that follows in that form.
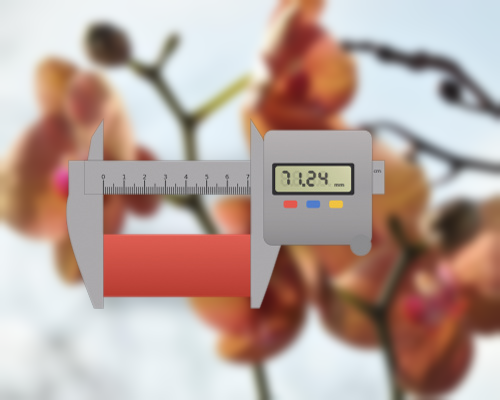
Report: 71.24mm
